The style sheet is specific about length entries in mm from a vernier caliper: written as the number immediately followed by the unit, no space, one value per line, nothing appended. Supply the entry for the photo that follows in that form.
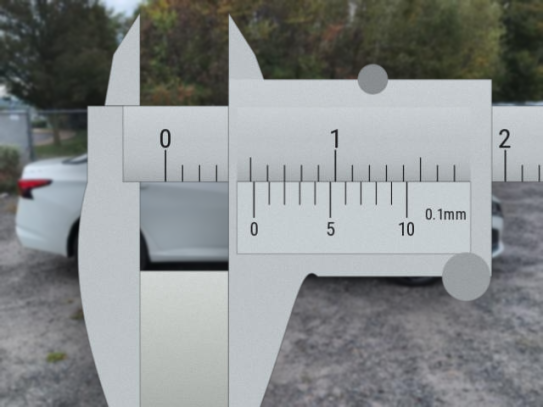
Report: 5.2mm
